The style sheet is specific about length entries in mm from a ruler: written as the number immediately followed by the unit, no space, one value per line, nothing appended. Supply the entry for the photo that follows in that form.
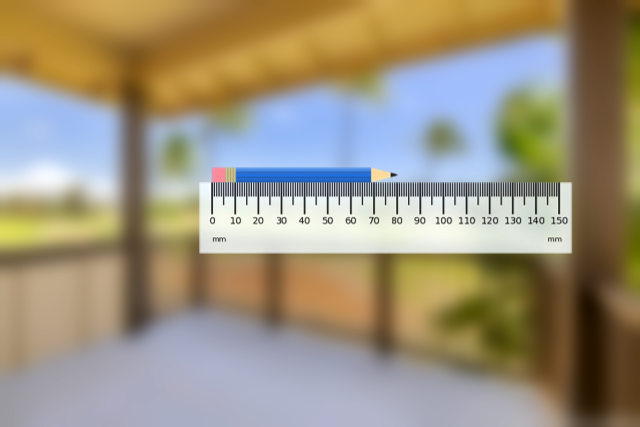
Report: 80mm
